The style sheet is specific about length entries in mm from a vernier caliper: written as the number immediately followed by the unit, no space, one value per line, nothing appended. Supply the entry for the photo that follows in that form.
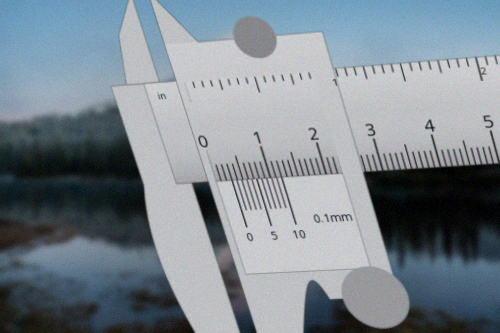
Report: 3.0mm
